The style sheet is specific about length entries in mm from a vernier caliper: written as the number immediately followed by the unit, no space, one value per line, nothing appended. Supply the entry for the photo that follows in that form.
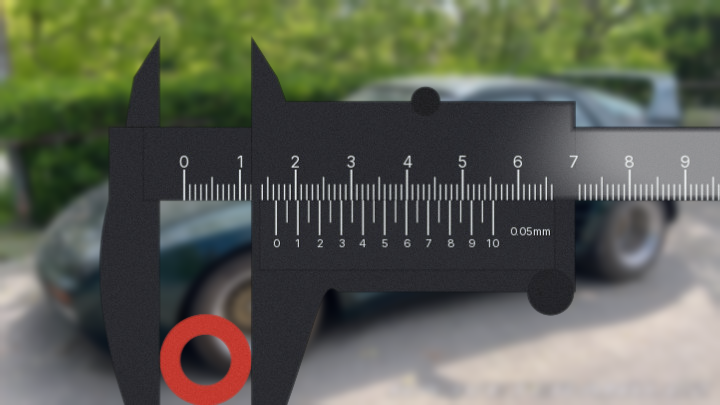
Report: 16.5mm
